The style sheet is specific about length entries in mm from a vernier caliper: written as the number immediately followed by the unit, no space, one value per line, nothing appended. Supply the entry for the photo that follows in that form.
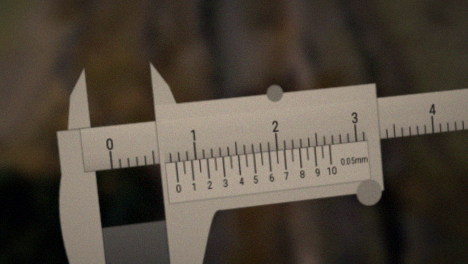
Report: 7.6mm
